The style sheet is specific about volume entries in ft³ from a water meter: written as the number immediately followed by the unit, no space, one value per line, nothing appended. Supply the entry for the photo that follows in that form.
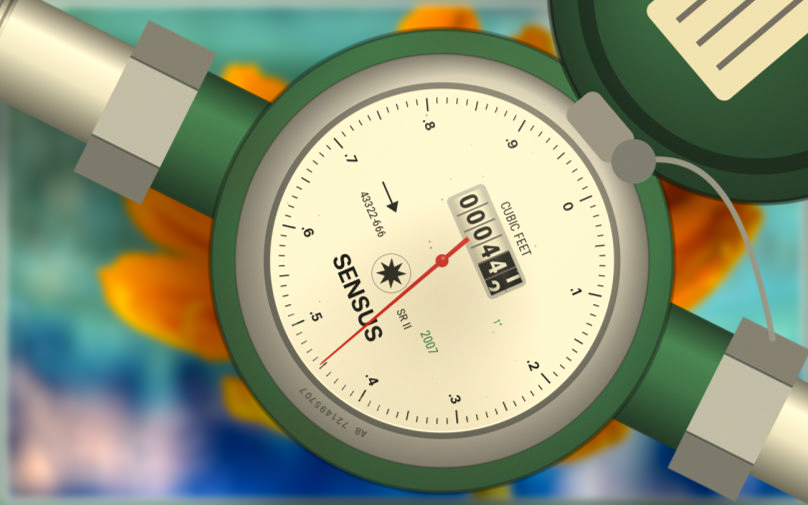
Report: 441.45ft³
